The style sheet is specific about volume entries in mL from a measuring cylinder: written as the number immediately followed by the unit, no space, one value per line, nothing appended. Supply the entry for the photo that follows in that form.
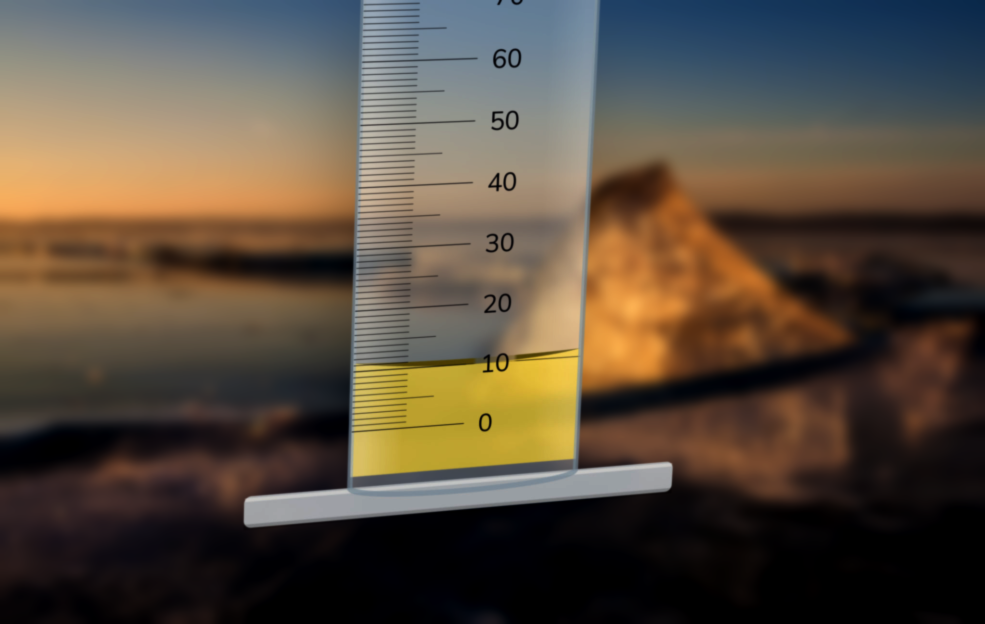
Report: 10mL
